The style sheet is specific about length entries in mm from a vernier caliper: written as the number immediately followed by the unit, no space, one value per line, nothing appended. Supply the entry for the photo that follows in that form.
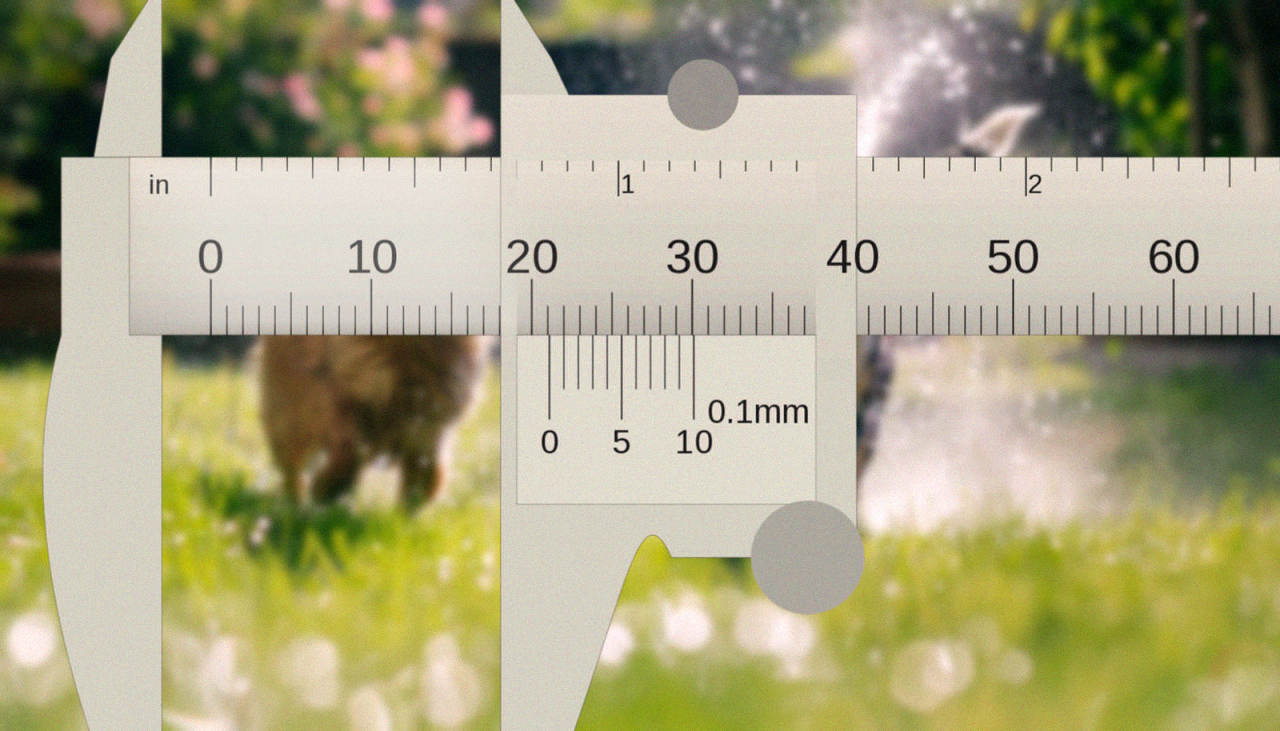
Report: 21.1mm
